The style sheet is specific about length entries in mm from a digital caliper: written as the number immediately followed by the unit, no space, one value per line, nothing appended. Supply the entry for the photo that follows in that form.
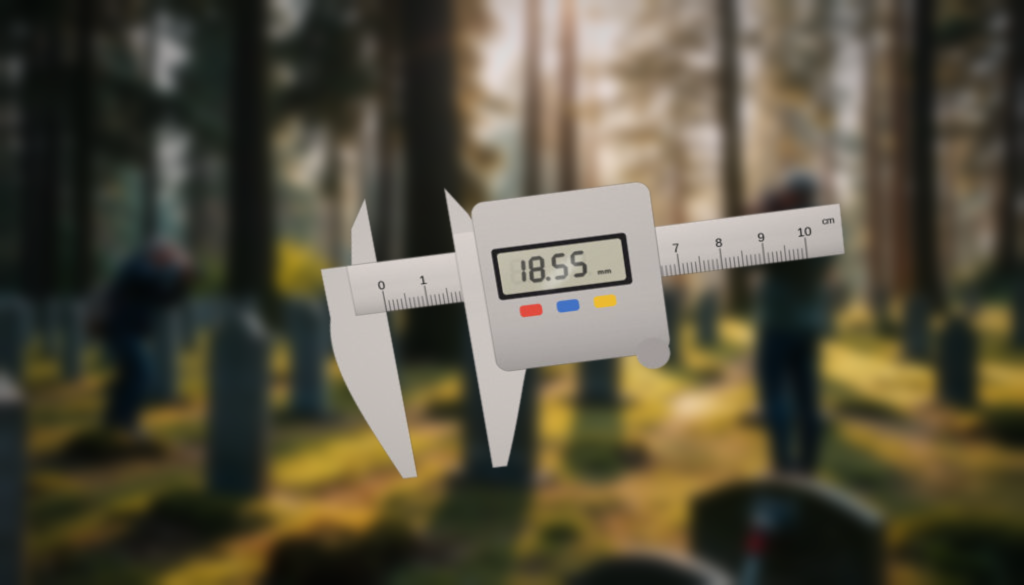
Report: 18.55mm
